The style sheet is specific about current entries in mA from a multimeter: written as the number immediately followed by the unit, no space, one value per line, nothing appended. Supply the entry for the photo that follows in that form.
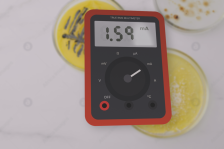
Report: 1.59mA
